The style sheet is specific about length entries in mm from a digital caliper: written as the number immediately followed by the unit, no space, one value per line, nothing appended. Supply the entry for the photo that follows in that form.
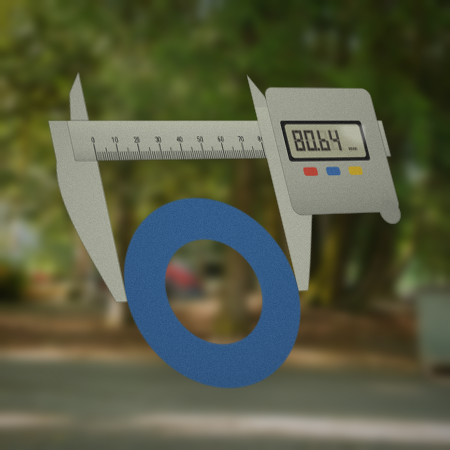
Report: 80.64mm
